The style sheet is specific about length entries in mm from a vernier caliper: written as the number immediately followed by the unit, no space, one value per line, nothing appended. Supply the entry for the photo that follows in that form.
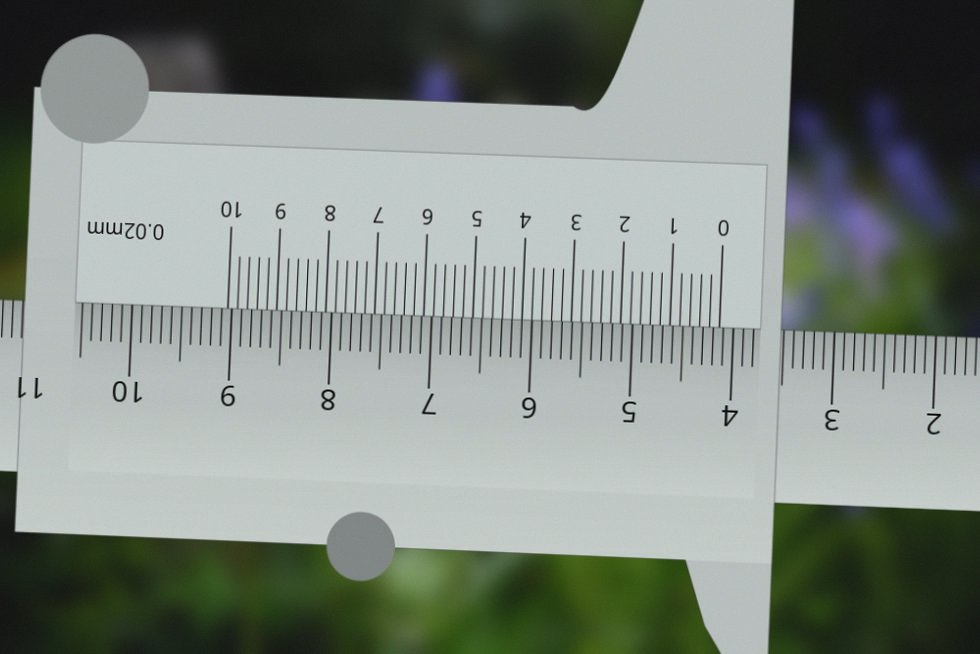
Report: 41.4mm
